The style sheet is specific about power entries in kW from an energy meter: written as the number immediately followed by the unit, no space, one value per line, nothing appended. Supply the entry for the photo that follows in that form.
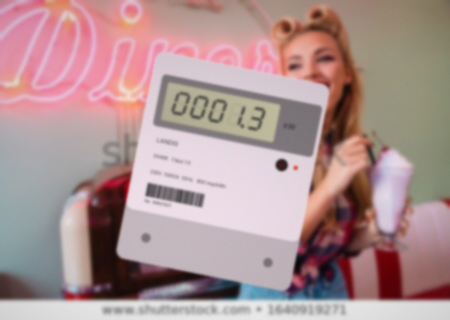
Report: 1.3kW
